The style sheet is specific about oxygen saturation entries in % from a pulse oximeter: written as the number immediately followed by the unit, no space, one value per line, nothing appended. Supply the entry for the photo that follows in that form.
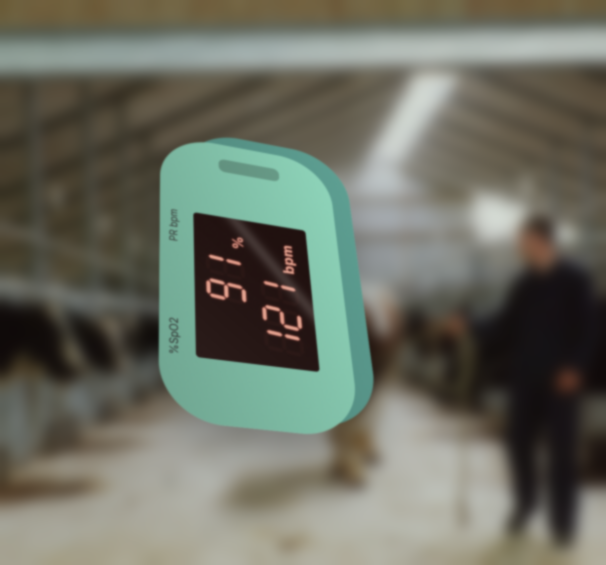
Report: 91%
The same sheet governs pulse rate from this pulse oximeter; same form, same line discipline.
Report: 121bpm
